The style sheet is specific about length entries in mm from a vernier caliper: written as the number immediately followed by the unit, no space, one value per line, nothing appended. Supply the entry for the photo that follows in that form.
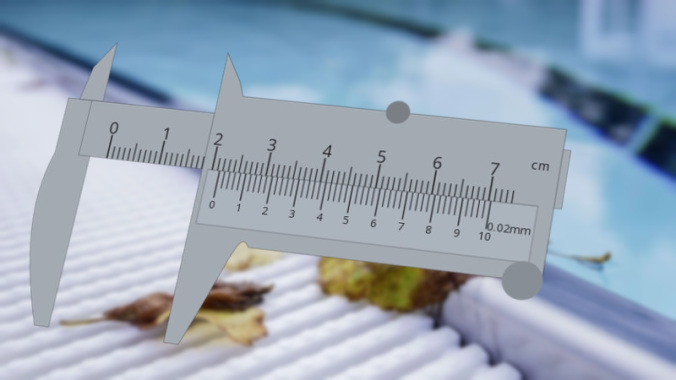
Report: 21.4mm
